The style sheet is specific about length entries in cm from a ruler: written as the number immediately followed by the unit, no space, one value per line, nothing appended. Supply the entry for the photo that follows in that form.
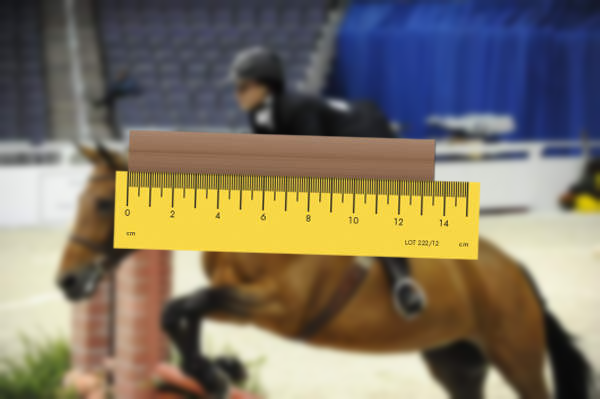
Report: 13.5cm
